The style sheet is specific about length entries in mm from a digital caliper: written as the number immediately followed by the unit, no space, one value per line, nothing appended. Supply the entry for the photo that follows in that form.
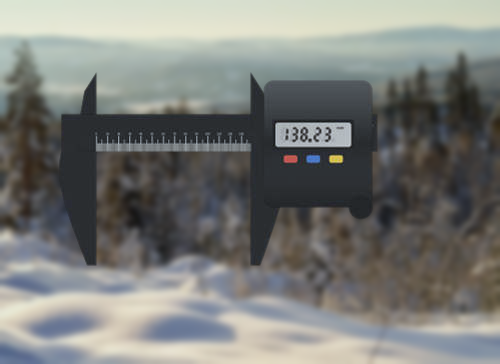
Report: 138.23mm
